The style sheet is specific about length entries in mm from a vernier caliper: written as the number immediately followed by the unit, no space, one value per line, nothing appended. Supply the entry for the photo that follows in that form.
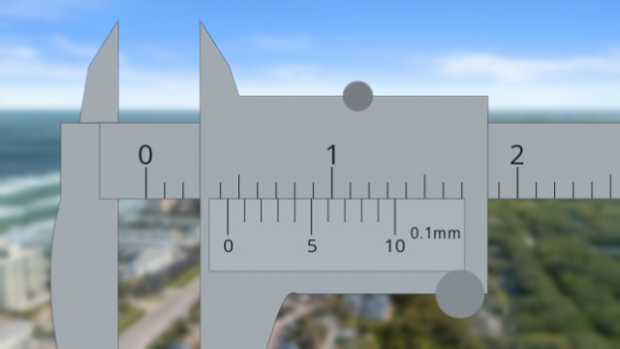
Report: 4.4mm
